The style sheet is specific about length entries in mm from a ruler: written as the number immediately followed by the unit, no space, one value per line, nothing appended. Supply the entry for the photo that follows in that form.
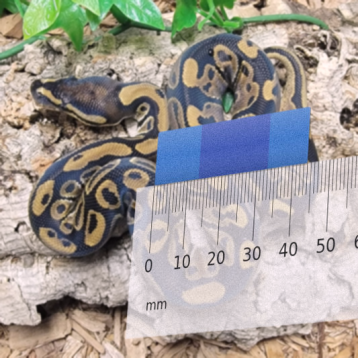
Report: 44mm
